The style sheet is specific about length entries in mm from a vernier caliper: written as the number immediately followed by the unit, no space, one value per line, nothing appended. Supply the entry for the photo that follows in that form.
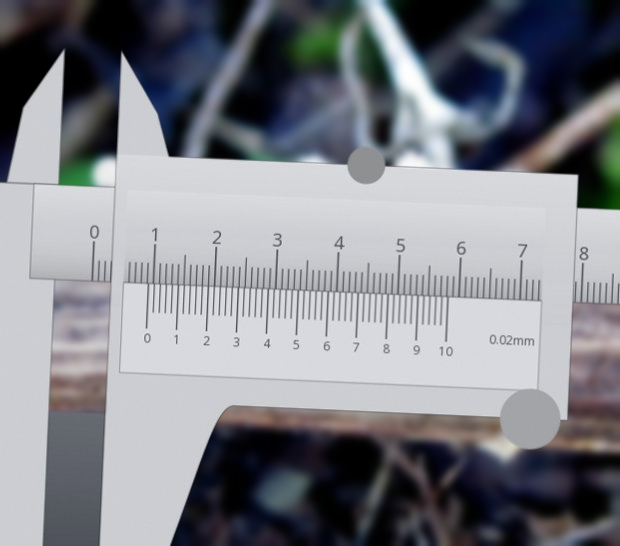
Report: 9.2mm
